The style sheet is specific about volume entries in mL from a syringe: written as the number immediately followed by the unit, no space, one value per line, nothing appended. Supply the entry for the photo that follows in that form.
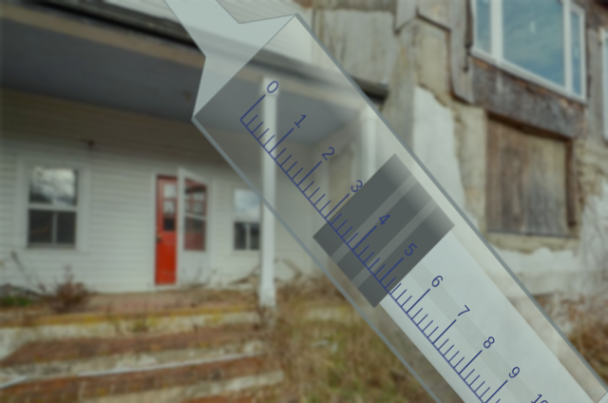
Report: 3.1mL
